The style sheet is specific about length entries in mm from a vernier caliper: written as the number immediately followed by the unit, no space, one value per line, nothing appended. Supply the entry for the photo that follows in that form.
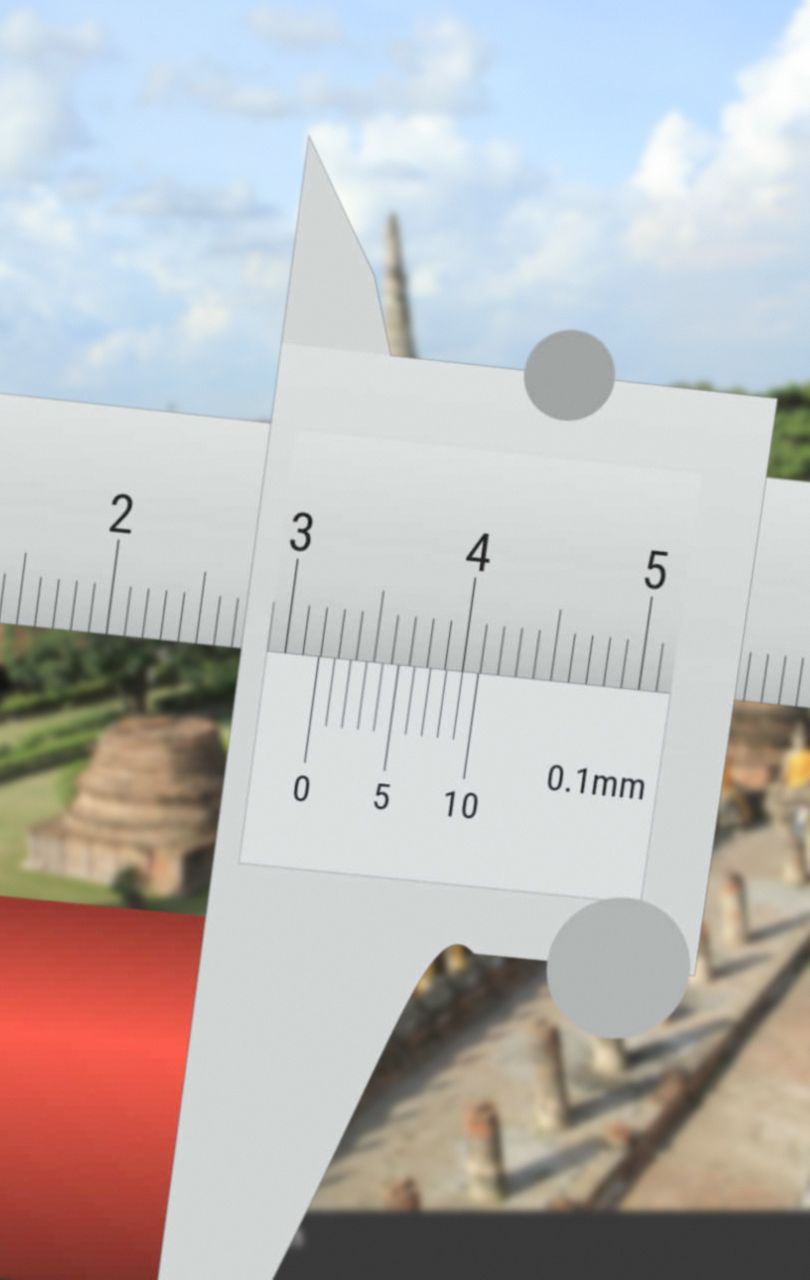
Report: 31.9mm
